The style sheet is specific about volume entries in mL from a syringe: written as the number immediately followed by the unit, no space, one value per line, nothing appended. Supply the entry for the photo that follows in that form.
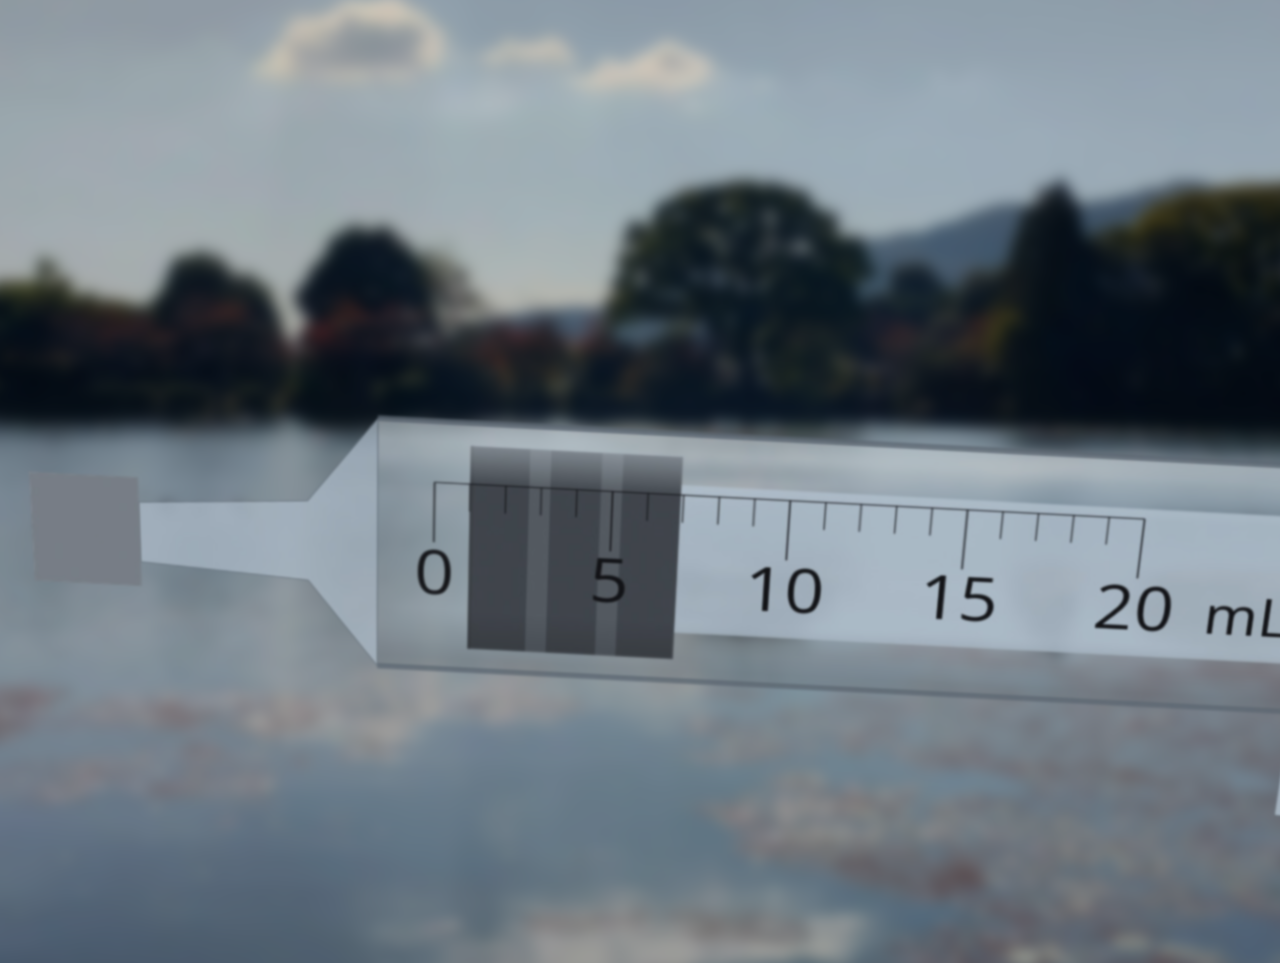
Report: 1mL
